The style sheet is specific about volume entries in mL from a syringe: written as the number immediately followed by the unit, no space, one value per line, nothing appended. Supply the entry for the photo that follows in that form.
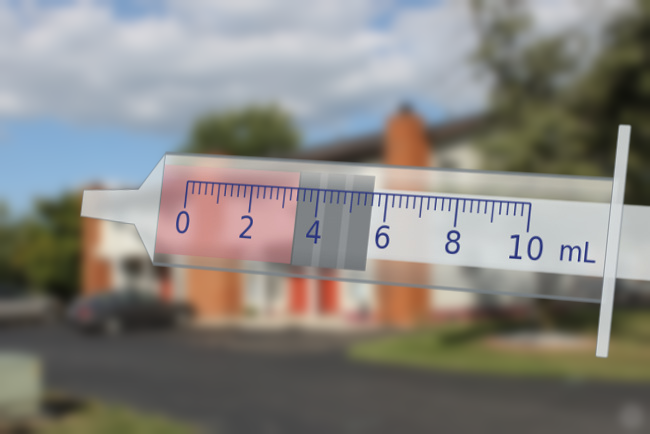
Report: 3.4mL
